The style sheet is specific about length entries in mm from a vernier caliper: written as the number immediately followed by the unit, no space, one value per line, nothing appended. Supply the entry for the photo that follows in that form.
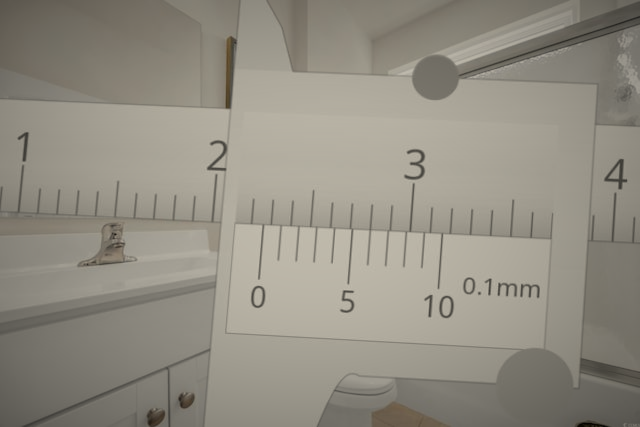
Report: 22.6mm
